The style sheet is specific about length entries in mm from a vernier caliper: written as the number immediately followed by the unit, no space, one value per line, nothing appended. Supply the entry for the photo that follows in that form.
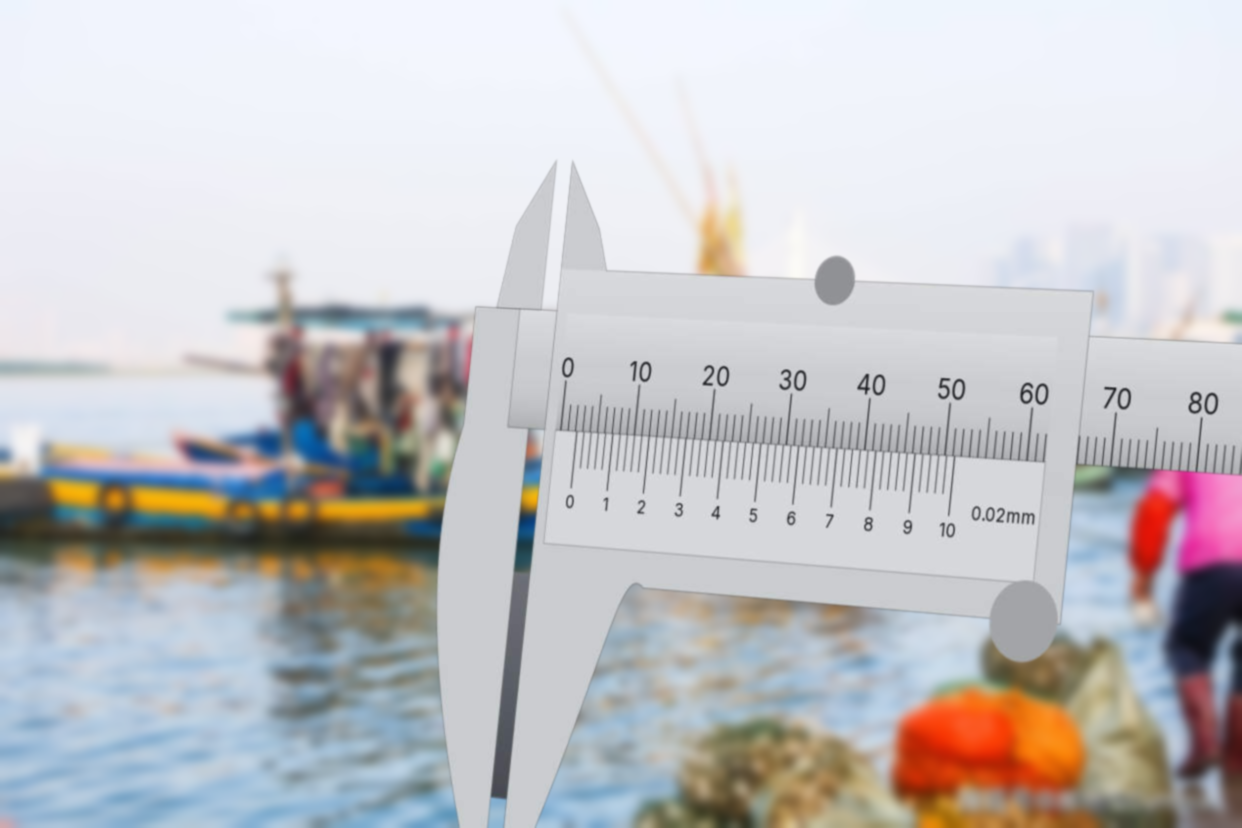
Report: 2.2mm
